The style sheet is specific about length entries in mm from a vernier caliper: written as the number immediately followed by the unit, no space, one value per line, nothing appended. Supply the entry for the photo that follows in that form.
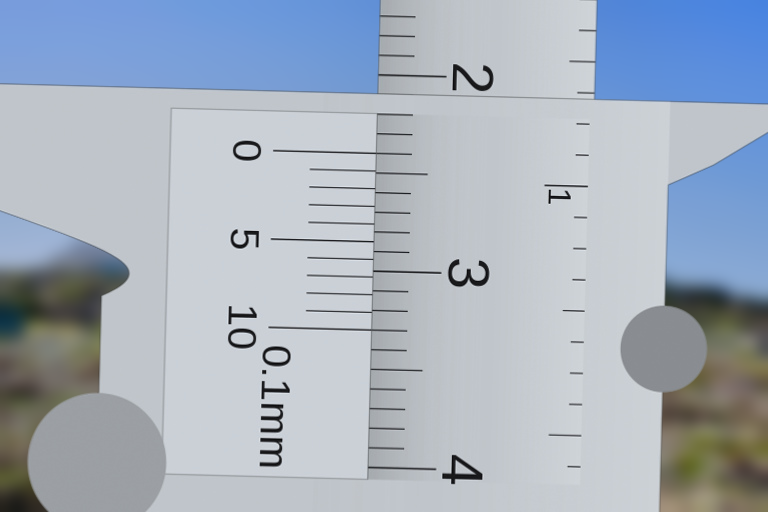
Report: 24.0mm
